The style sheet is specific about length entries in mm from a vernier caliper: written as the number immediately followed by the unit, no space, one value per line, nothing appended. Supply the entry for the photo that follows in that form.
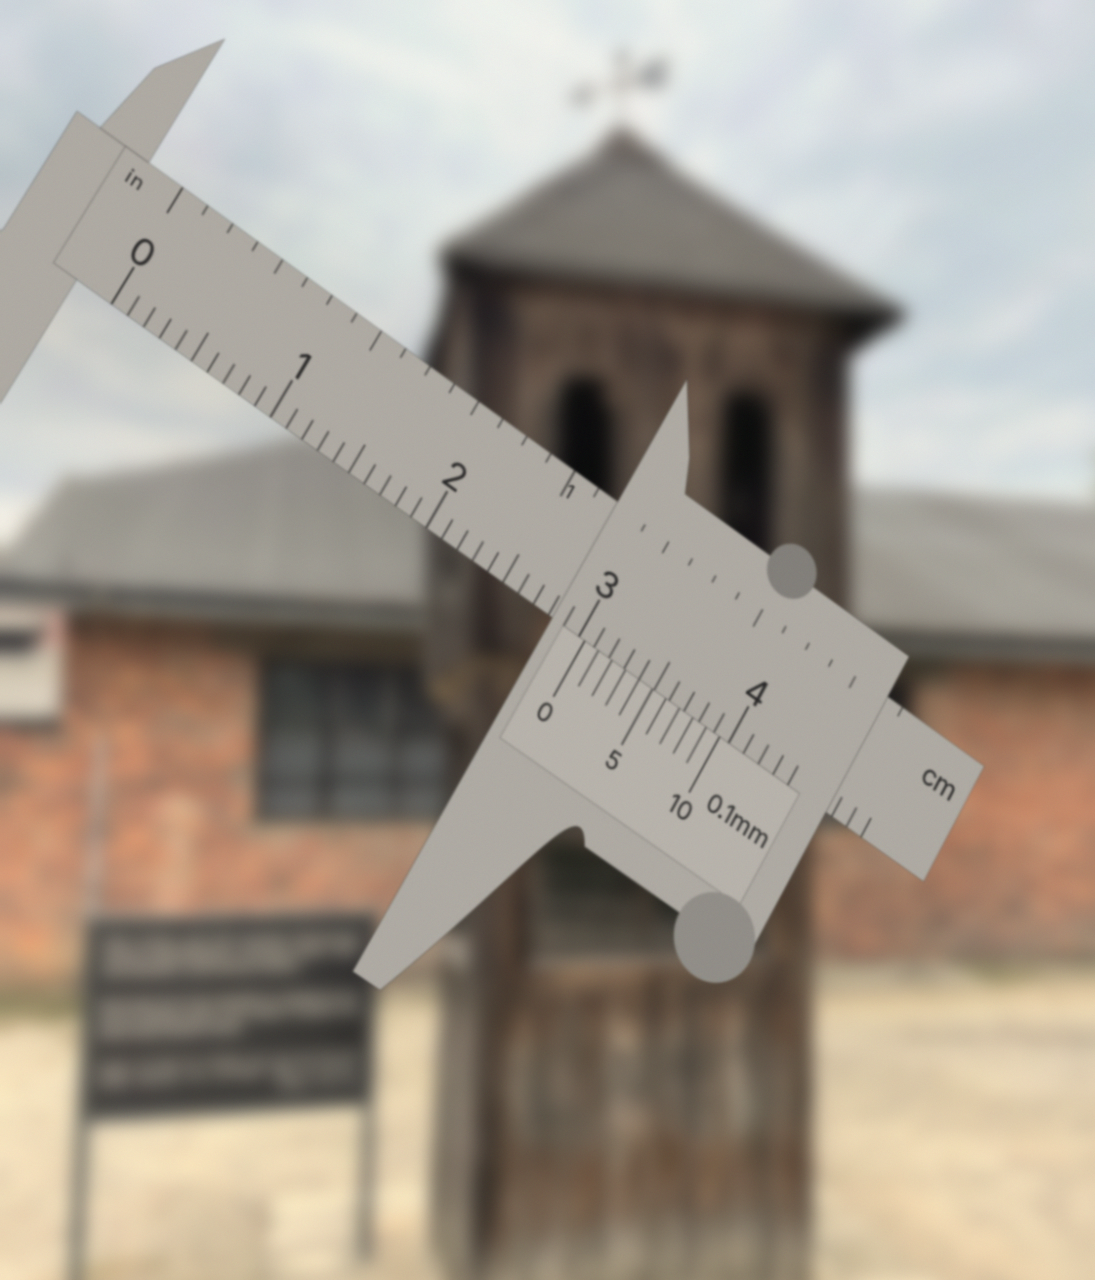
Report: 30.4mm
